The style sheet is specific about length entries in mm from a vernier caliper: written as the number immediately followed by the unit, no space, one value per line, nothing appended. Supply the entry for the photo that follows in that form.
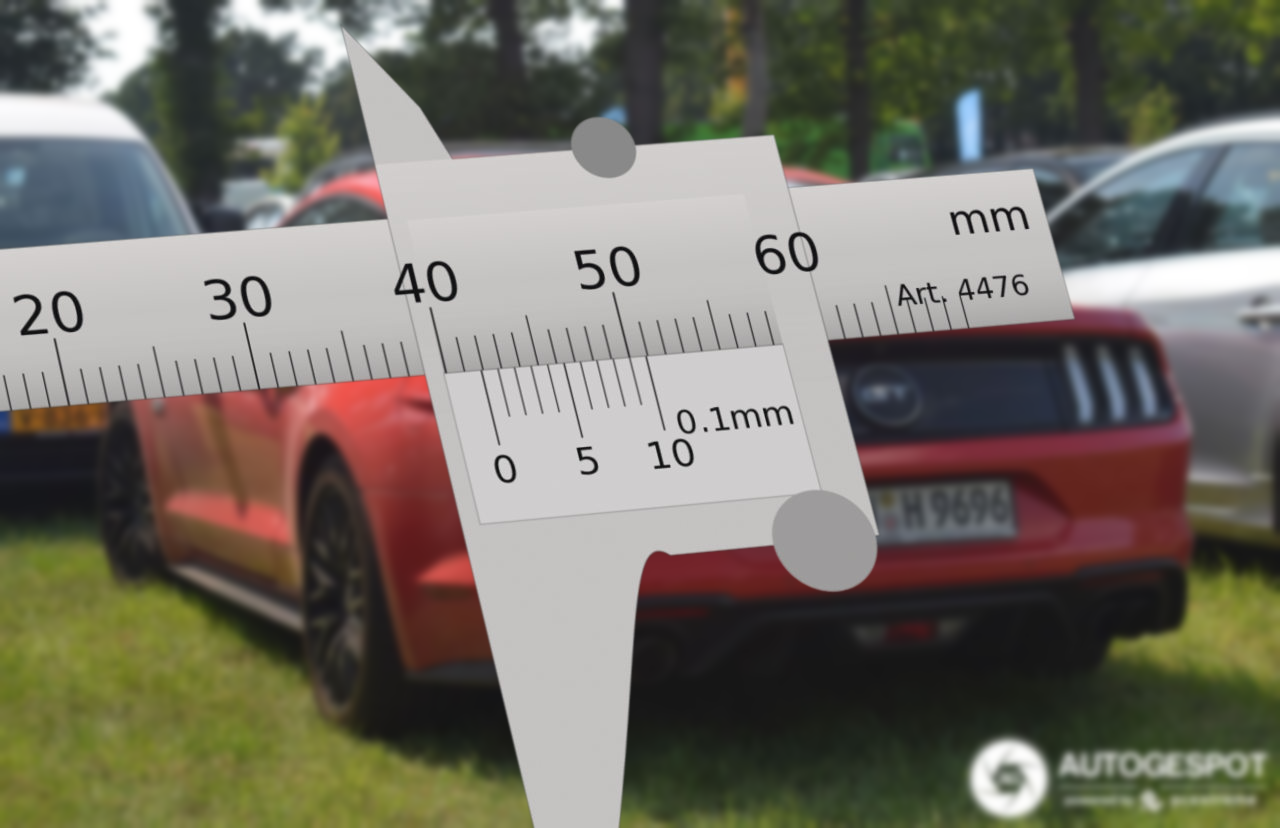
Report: 41.9mm
